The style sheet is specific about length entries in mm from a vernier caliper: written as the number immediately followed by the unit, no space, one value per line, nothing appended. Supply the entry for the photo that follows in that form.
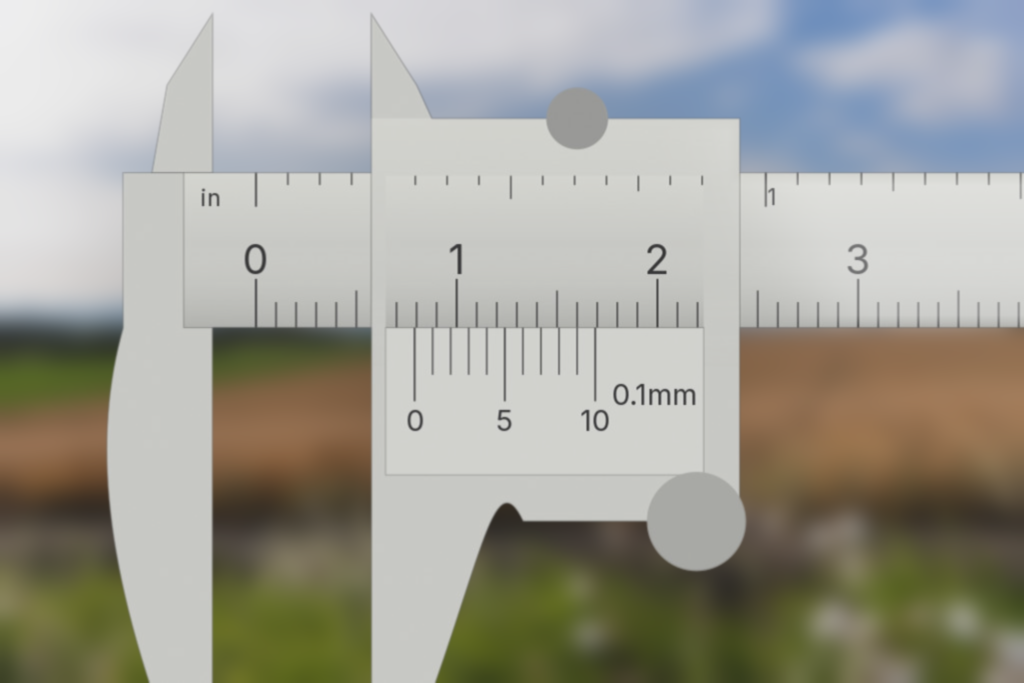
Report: 7.9mm
